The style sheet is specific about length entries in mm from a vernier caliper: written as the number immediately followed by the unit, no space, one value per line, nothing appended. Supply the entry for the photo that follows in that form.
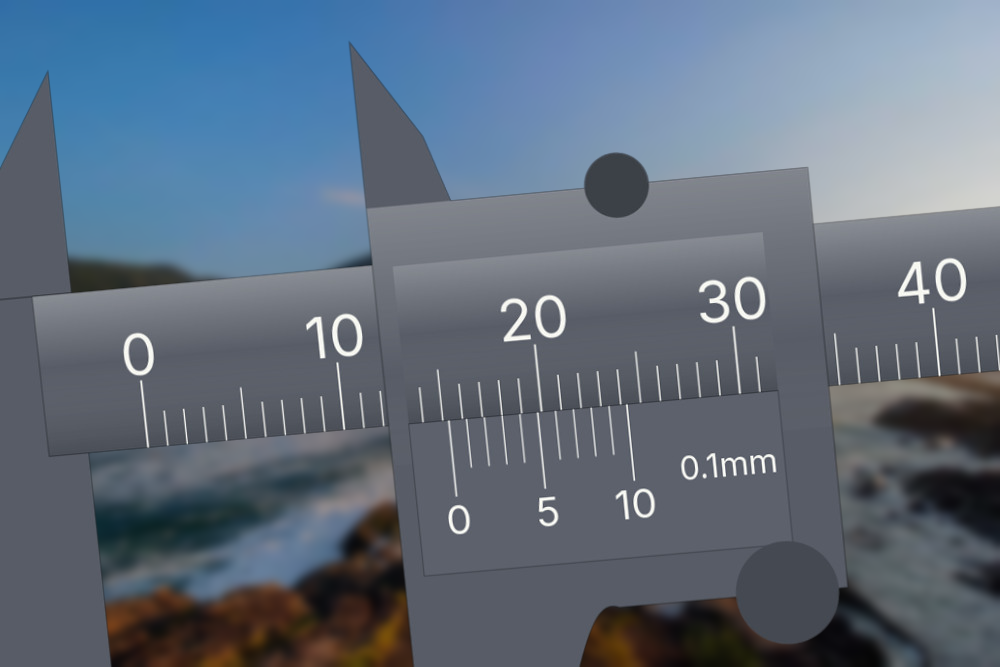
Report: 15.3mm
